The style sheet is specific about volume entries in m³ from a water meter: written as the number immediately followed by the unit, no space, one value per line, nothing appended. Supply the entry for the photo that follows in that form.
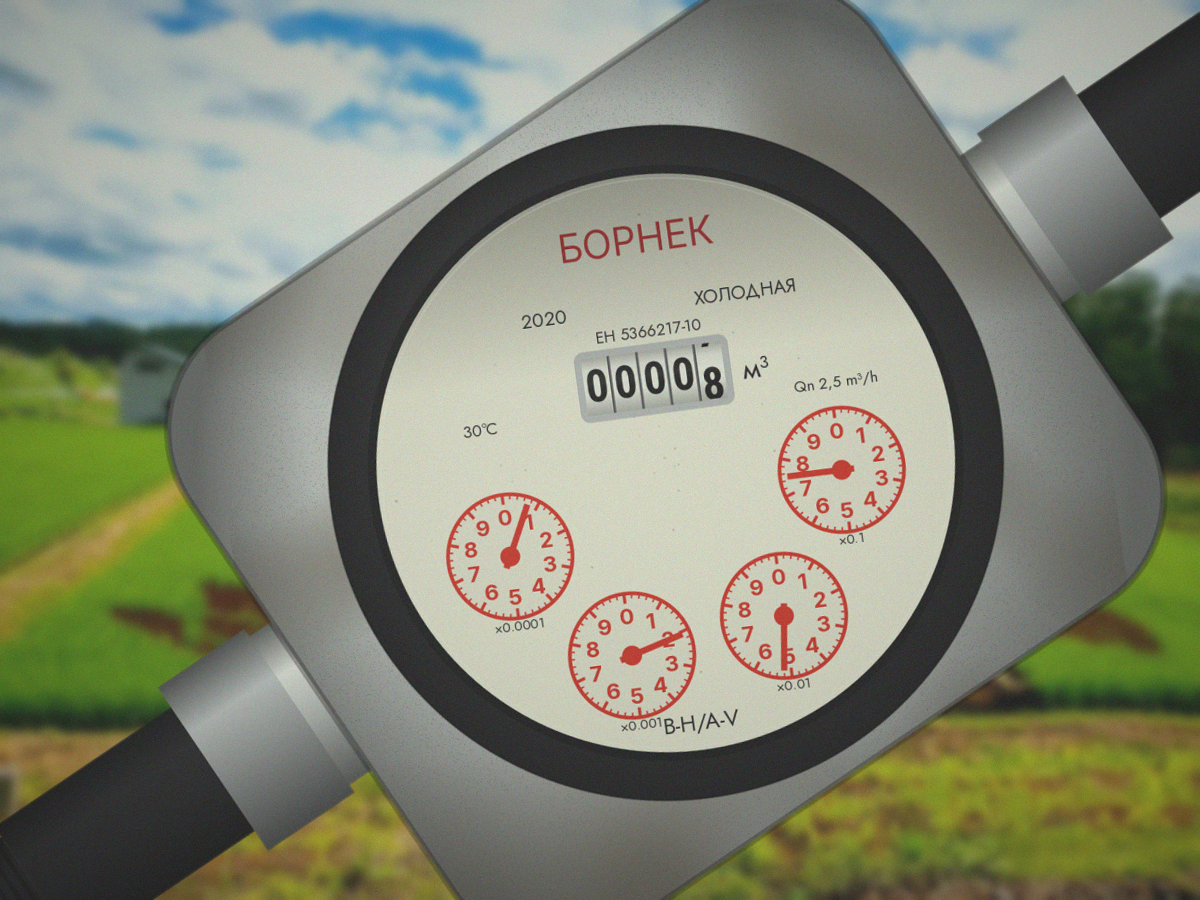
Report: 7.7520m³
